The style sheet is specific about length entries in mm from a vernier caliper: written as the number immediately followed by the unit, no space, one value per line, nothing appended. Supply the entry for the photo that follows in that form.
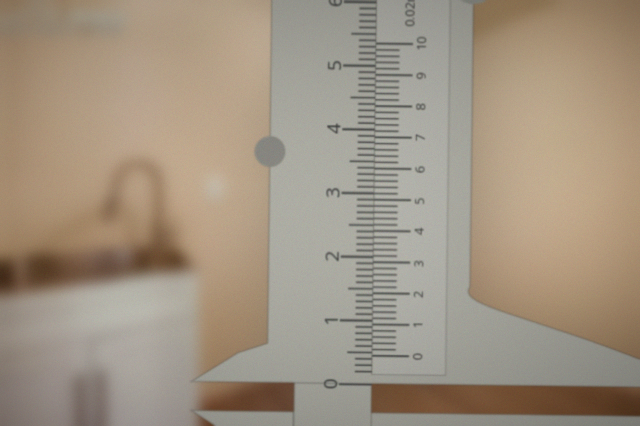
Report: 4.5mm
